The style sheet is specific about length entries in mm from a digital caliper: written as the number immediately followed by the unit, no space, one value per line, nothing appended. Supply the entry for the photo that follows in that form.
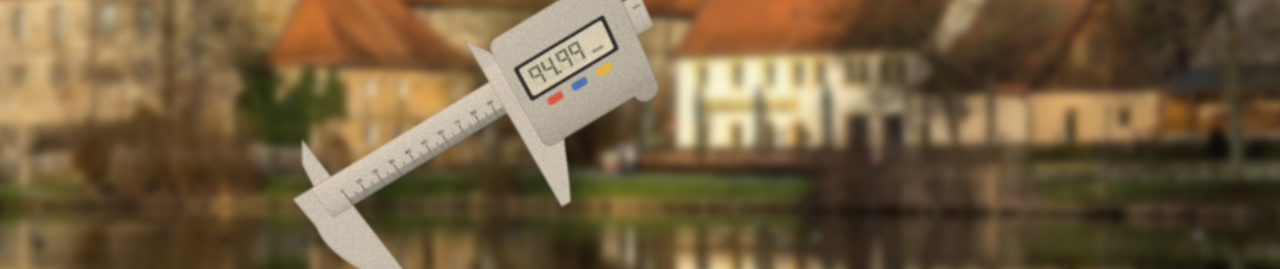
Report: 94.99mm
